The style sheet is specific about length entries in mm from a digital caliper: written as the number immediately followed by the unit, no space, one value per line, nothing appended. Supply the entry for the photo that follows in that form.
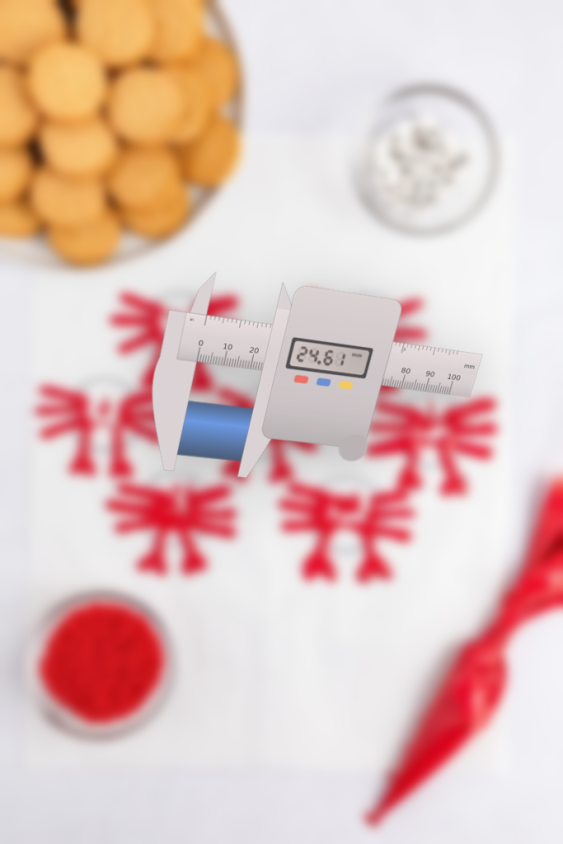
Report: 24.61mm
